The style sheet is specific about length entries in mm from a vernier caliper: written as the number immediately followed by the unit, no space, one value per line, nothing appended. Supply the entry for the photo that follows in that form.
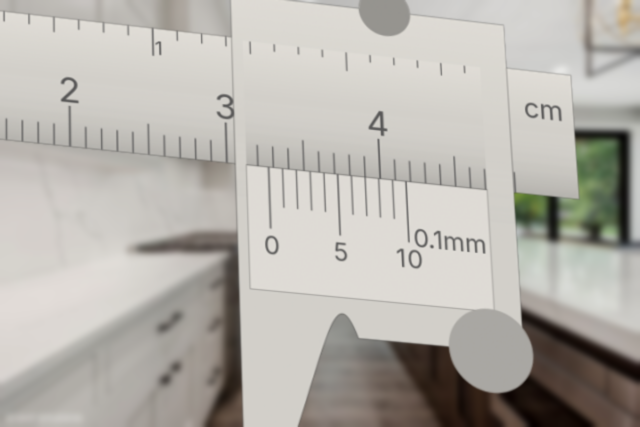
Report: 32.7mm
